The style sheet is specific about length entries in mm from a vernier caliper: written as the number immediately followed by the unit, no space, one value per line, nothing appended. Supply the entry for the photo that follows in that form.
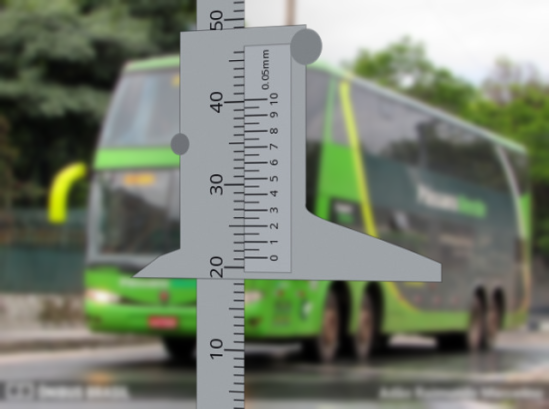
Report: 21.2mm
